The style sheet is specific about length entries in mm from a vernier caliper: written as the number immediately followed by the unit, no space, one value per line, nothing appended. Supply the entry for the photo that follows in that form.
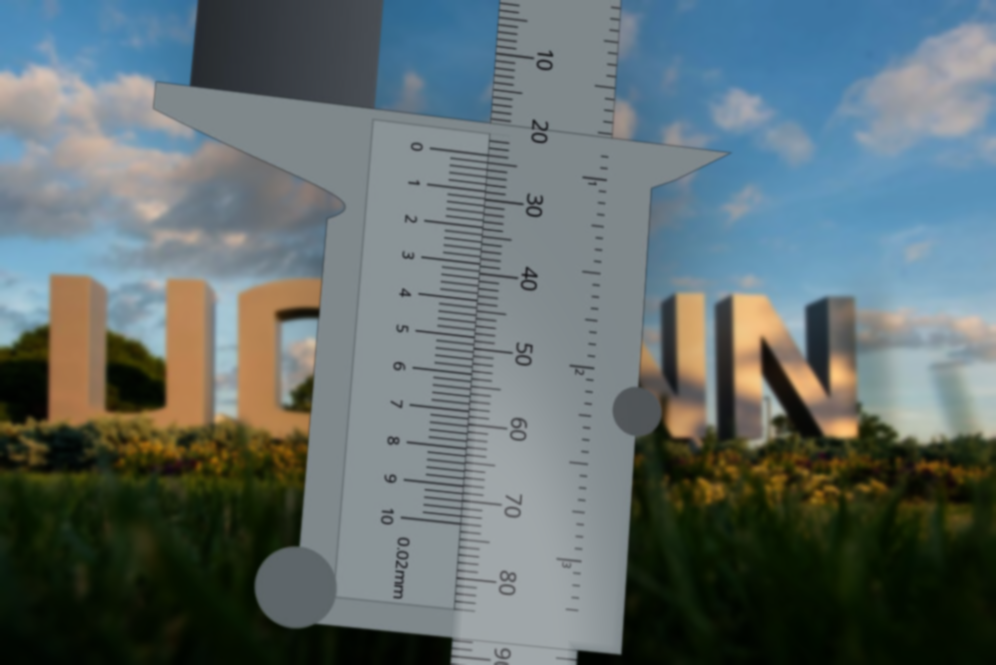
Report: 24.0mm
